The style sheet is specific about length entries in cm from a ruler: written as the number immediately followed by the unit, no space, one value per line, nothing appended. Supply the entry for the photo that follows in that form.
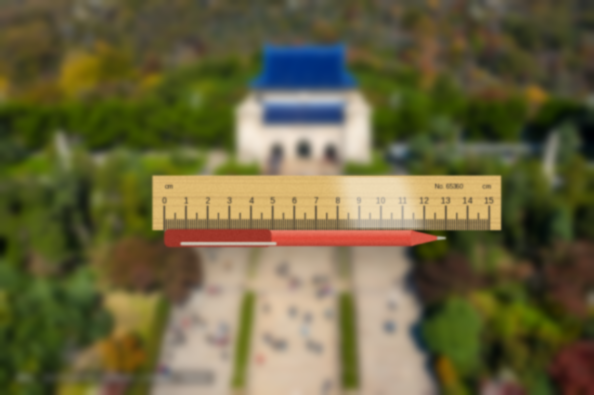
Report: 13cm
